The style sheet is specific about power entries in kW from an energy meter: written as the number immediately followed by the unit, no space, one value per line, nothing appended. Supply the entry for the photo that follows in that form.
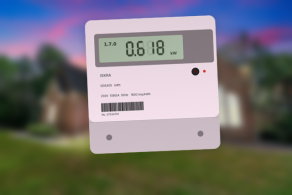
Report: 0.618kW
